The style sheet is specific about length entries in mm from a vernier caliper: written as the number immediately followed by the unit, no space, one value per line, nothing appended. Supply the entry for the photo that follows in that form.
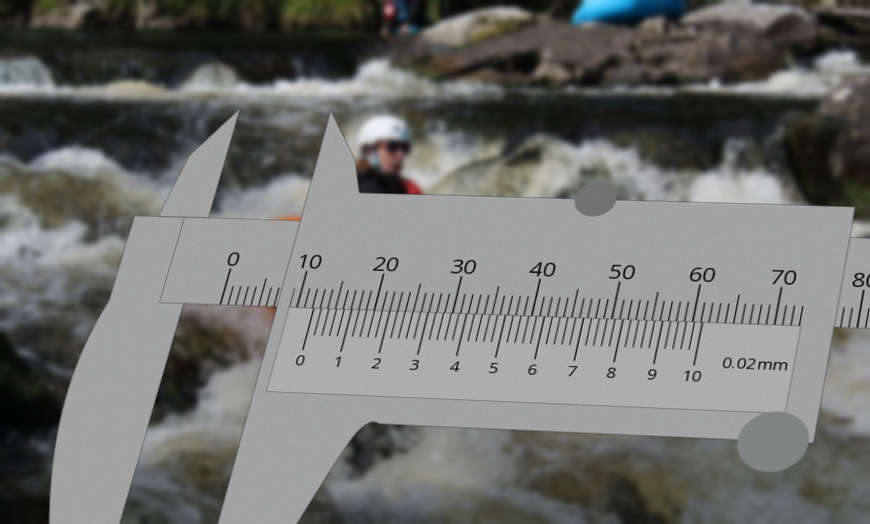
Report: 12.2mm
